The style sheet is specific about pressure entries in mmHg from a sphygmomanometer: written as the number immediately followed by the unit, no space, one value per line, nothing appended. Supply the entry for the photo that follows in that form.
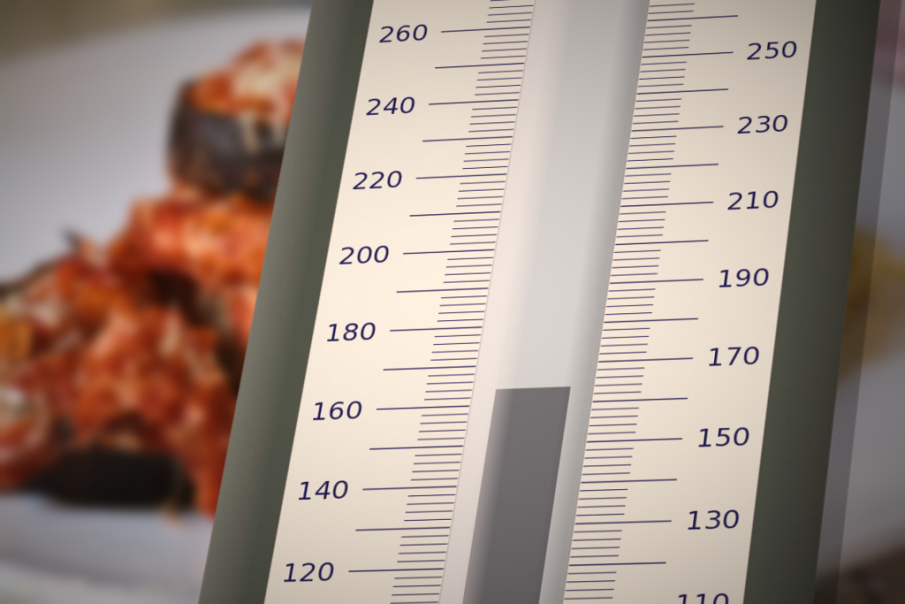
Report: 164mmHg
